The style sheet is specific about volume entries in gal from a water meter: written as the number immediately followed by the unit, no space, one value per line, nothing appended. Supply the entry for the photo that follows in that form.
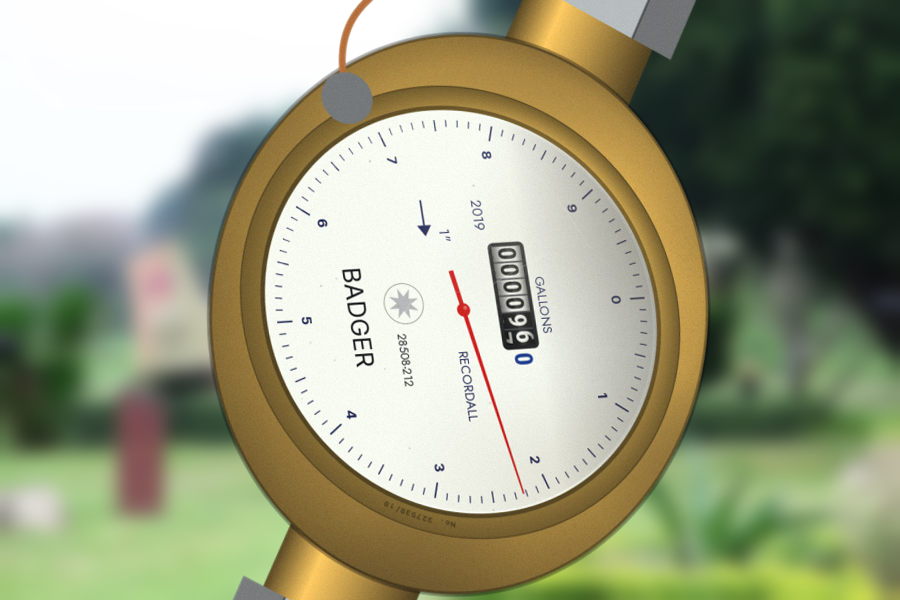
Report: 962.2gal
